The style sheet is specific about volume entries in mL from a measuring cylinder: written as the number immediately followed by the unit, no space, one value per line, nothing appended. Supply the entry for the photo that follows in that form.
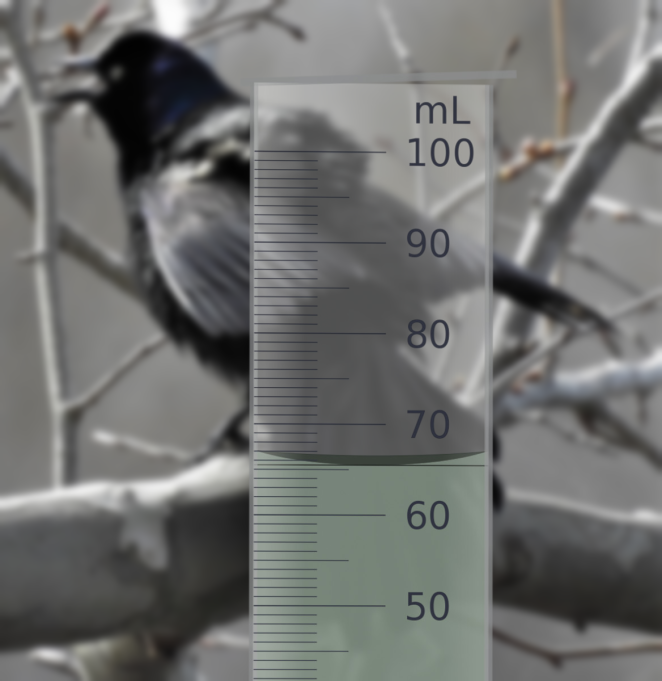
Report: 65.5mL
